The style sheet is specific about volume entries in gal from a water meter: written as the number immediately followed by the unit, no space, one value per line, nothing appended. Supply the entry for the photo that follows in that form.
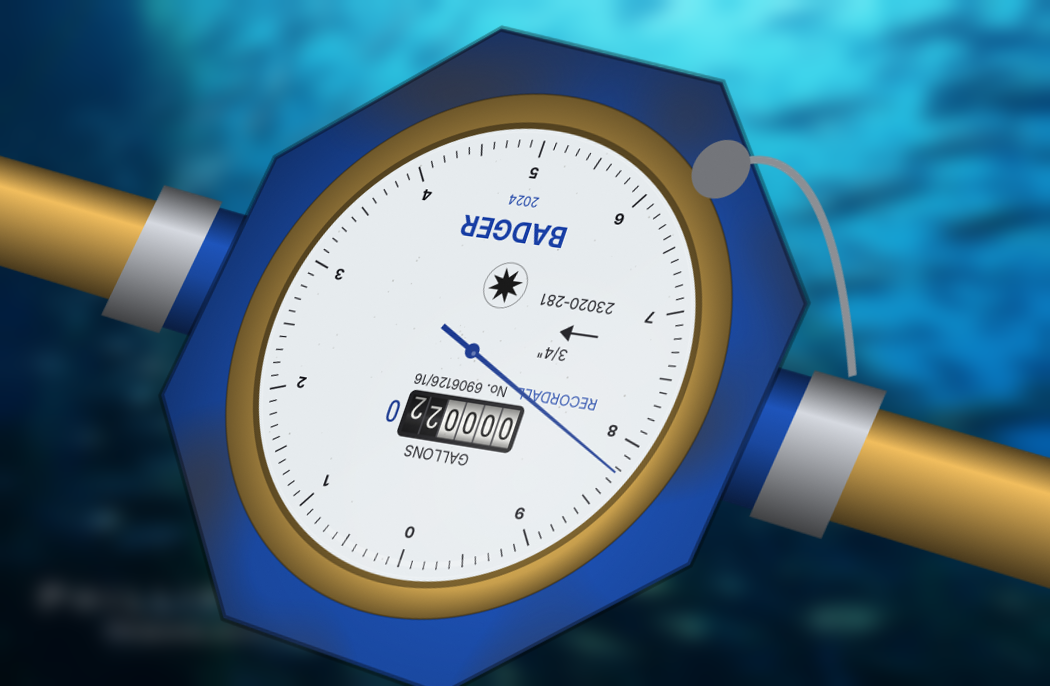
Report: 218.2gal
